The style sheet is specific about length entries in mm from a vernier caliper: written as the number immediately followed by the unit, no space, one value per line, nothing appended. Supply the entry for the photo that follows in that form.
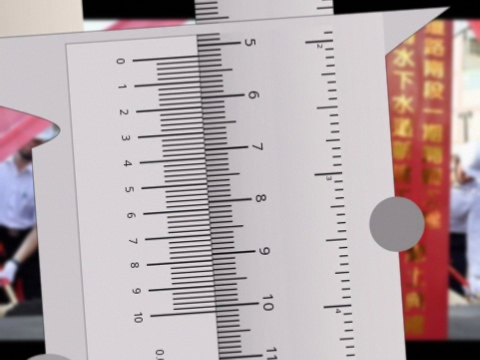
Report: 52.0mm
